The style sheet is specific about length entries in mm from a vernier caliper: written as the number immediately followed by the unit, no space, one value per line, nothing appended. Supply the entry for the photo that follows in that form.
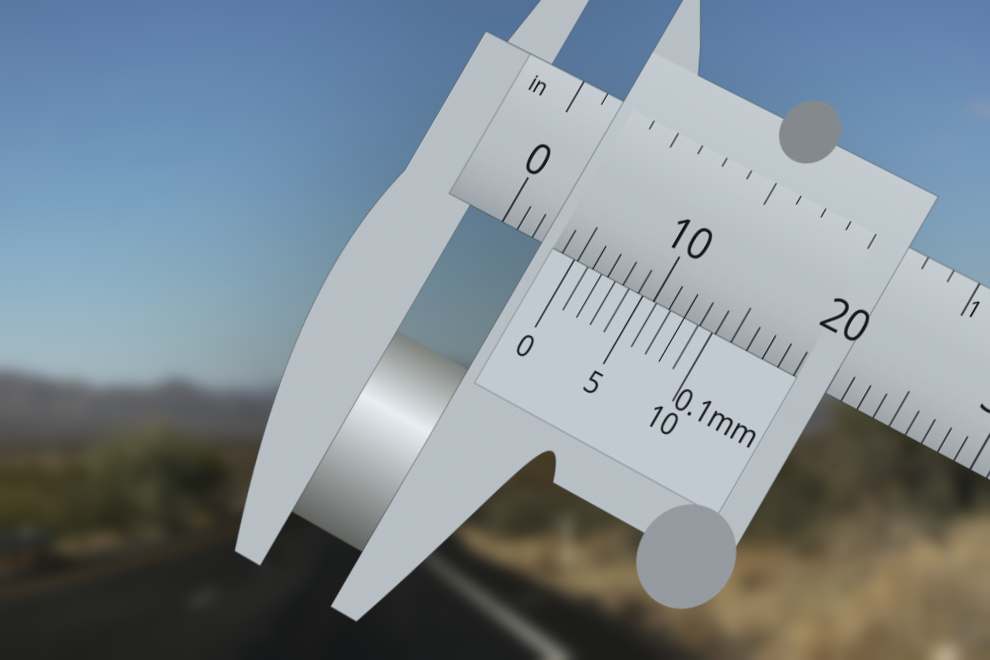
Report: 4.8mm
